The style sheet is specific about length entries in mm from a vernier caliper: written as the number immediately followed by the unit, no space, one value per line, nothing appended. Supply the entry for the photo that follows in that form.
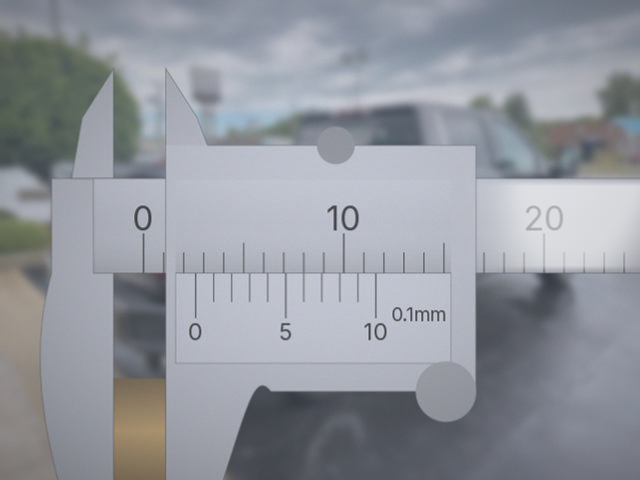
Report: 2.6mm
